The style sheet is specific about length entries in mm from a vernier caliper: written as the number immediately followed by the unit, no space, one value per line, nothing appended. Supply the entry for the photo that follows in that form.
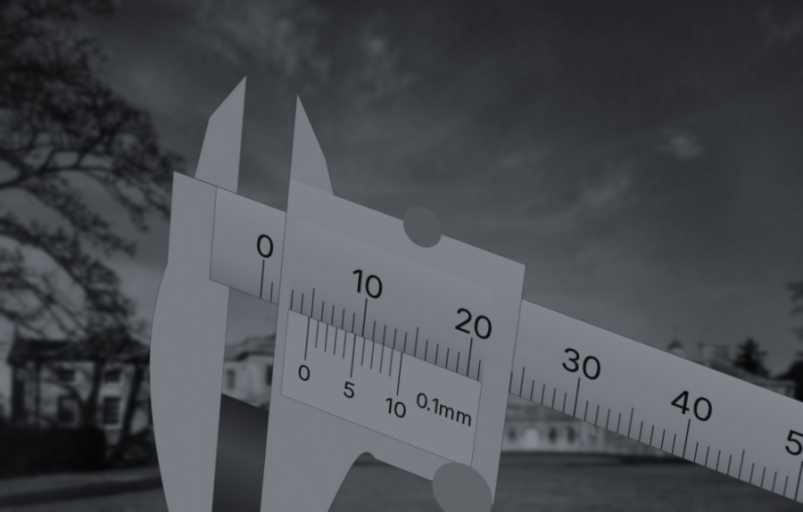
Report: 4.8mm
